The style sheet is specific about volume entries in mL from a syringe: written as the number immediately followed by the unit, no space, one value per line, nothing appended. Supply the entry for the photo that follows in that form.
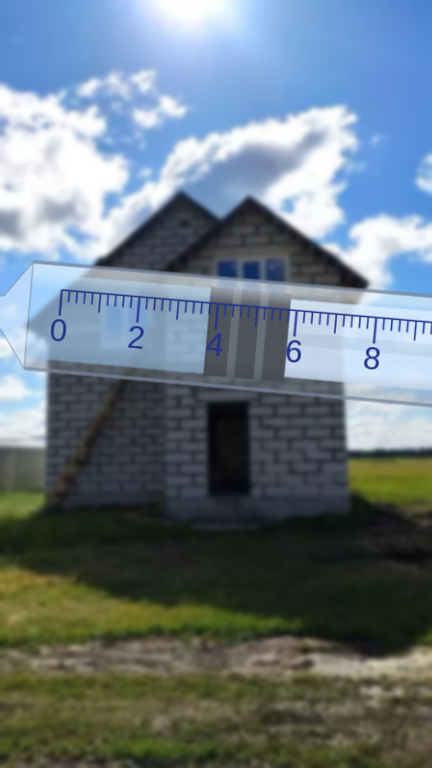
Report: 3.8mL
